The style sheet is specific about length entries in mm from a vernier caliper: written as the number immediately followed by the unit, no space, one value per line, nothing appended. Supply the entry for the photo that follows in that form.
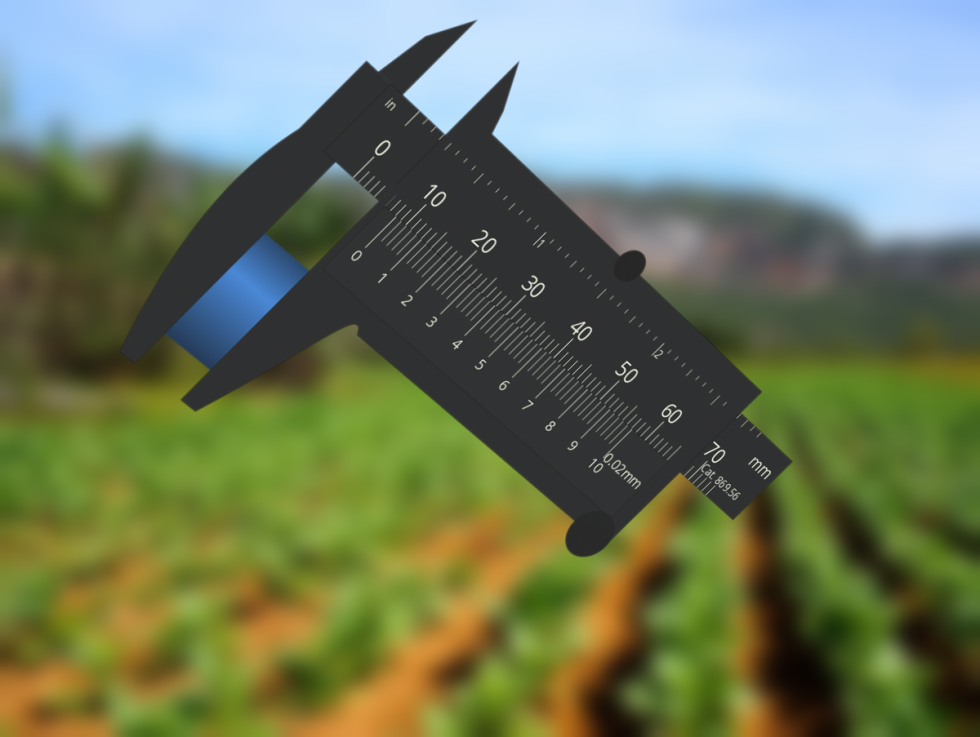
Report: 8.2mm
